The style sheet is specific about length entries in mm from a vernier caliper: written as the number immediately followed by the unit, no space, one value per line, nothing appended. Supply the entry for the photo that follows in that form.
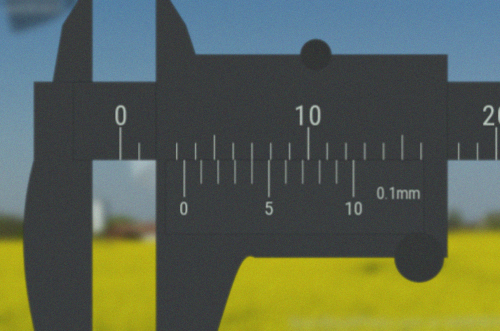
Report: 3.4mm
